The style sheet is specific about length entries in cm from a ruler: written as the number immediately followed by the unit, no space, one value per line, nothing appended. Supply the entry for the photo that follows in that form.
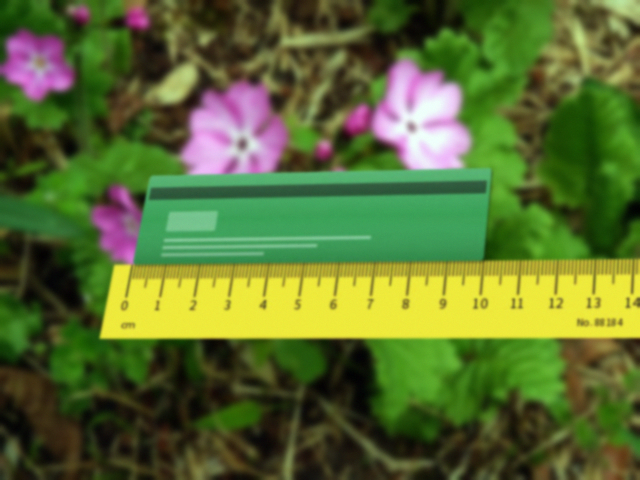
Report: 10cm
